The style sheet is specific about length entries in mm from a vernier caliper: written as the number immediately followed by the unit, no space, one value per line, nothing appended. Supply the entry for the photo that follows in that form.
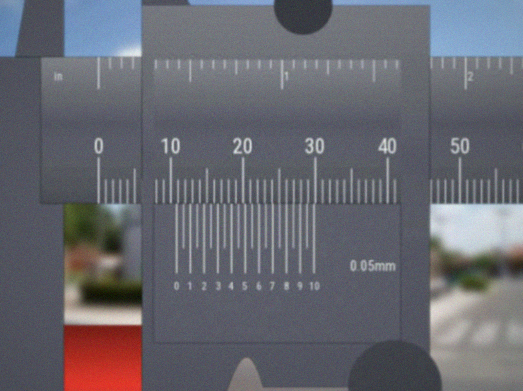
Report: 10.8mm
